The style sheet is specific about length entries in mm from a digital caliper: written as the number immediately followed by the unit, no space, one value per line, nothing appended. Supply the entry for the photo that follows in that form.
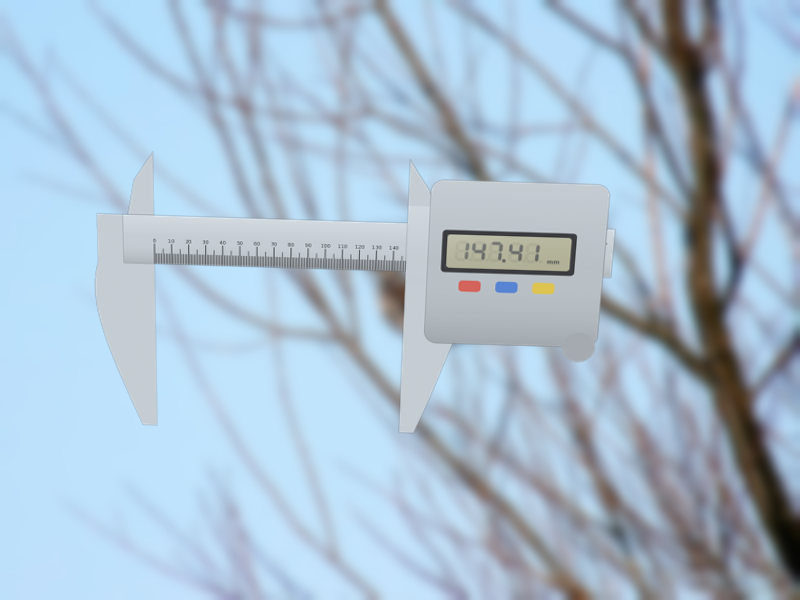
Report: 147.41mm
